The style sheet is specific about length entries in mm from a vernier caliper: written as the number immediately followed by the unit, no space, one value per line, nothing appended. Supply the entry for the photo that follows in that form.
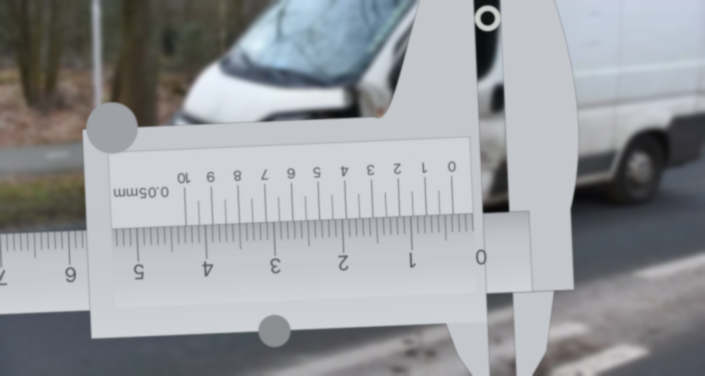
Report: 3.8mm
